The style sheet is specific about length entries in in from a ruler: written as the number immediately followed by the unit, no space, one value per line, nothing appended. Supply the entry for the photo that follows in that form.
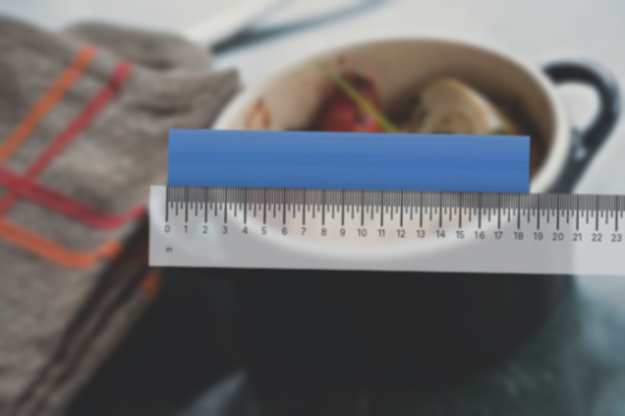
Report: 18.5in
